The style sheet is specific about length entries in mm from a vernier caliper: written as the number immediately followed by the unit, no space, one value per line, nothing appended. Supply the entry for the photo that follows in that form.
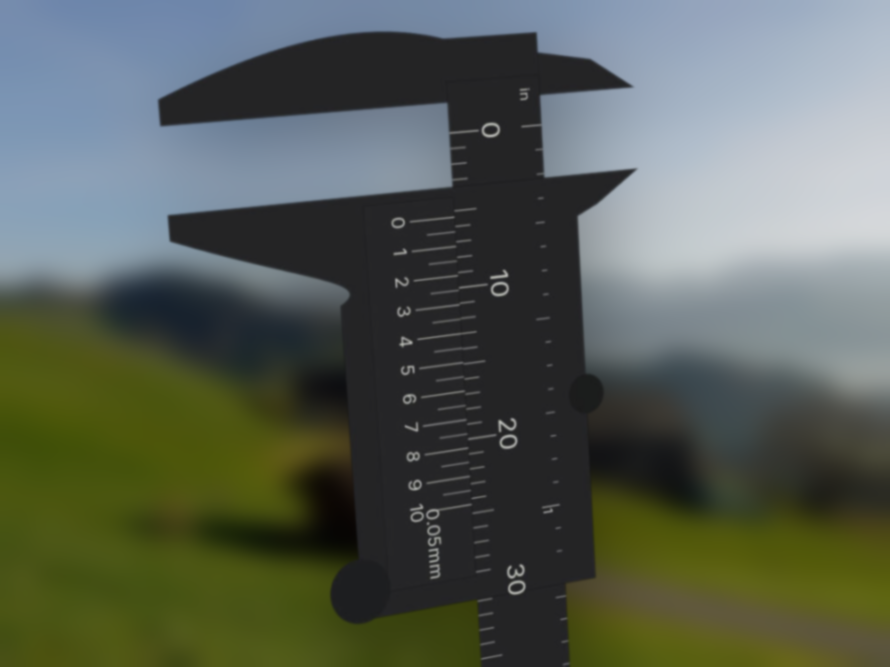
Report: 5.4mm
